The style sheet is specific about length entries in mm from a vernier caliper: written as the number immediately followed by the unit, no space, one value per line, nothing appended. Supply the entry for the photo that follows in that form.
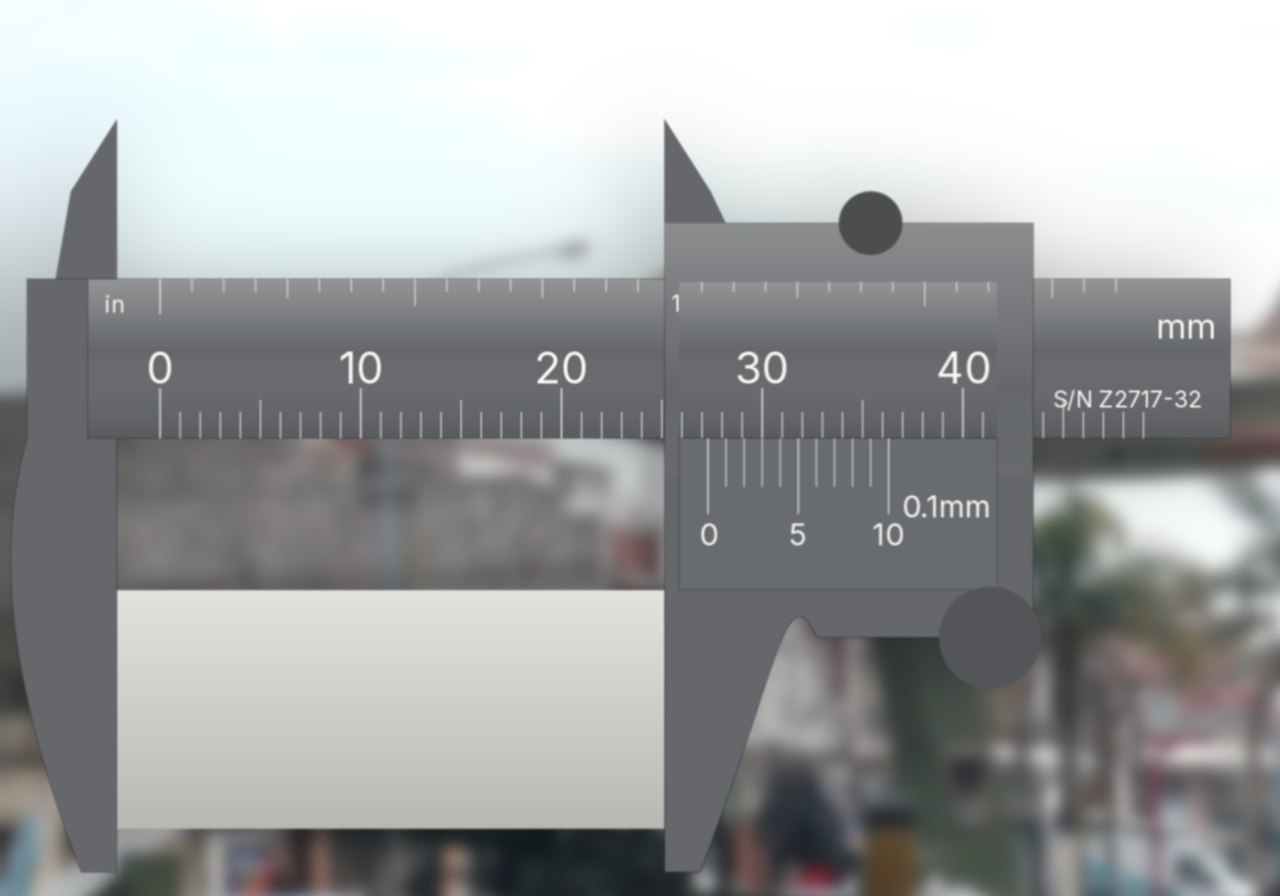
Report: 27.3mm
